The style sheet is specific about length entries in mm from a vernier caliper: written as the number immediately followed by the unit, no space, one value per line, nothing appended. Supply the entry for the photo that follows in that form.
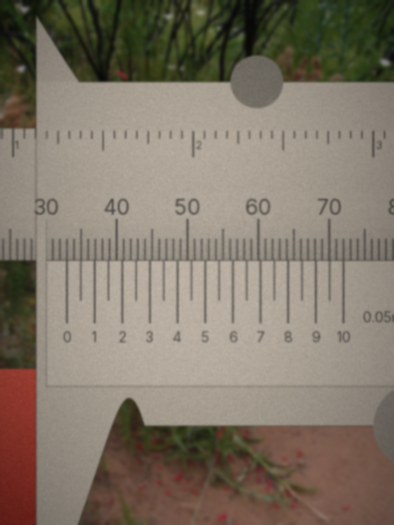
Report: 33.0mm
